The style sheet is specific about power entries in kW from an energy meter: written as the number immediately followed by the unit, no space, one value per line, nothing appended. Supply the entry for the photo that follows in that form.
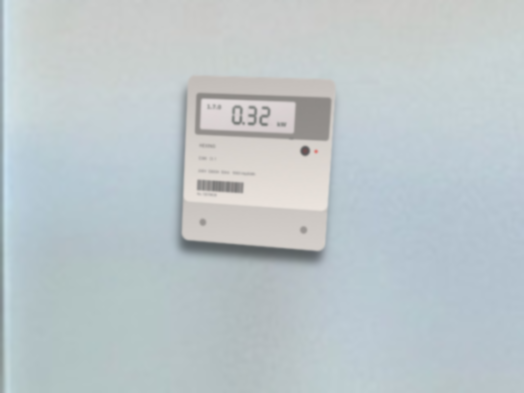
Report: 0.32kW
